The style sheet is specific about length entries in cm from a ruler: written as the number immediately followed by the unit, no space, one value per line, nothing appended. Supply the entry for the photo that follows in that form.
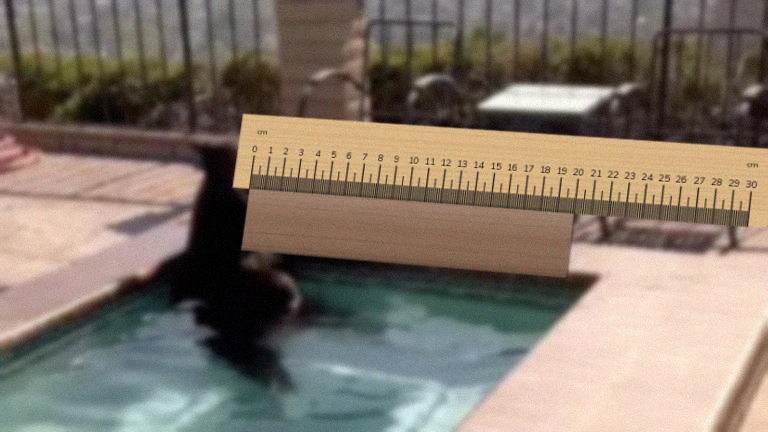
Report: 20cm
